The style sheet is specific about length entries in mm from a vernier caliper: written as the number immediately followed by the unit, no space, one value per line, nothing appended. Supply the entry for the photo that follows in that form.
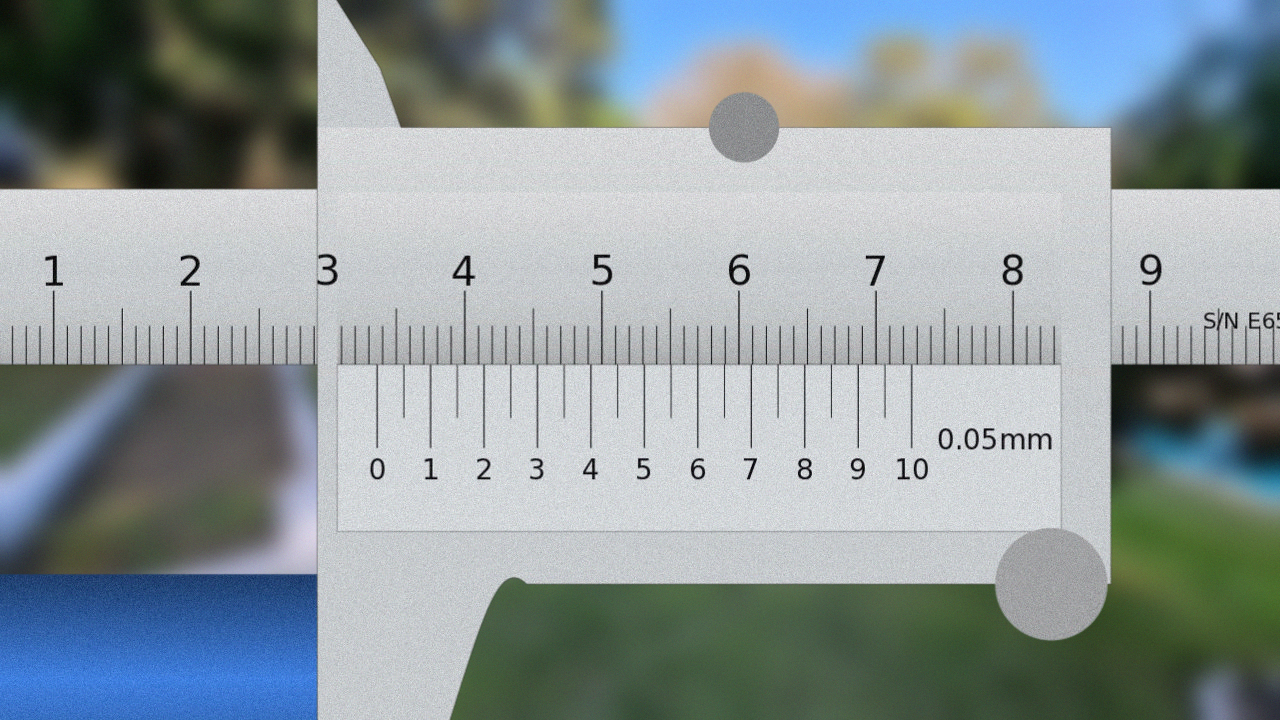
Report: 33.6mm
